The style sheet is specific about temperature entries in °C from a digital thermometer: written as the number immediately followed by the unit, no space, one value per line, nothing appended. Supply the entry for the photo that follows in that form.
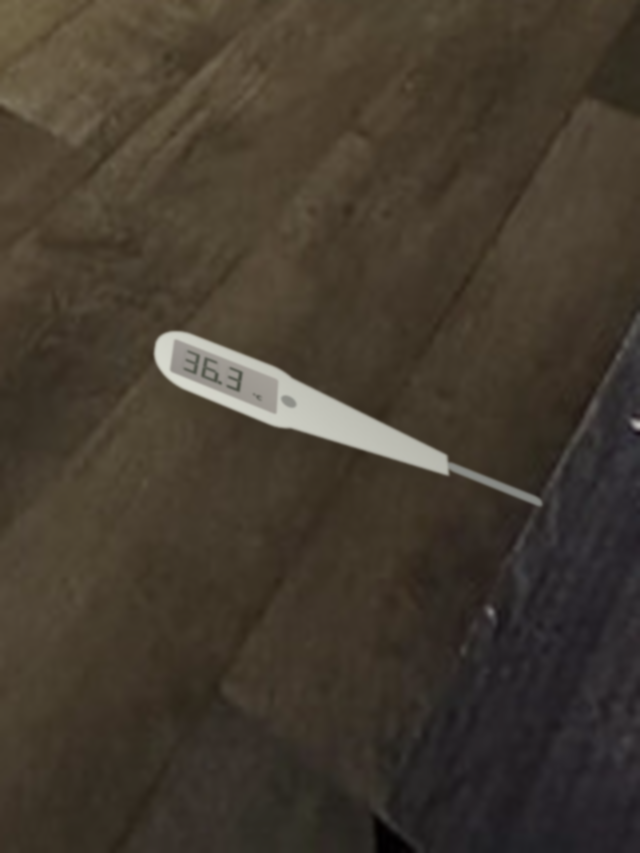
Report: 36.3°C
